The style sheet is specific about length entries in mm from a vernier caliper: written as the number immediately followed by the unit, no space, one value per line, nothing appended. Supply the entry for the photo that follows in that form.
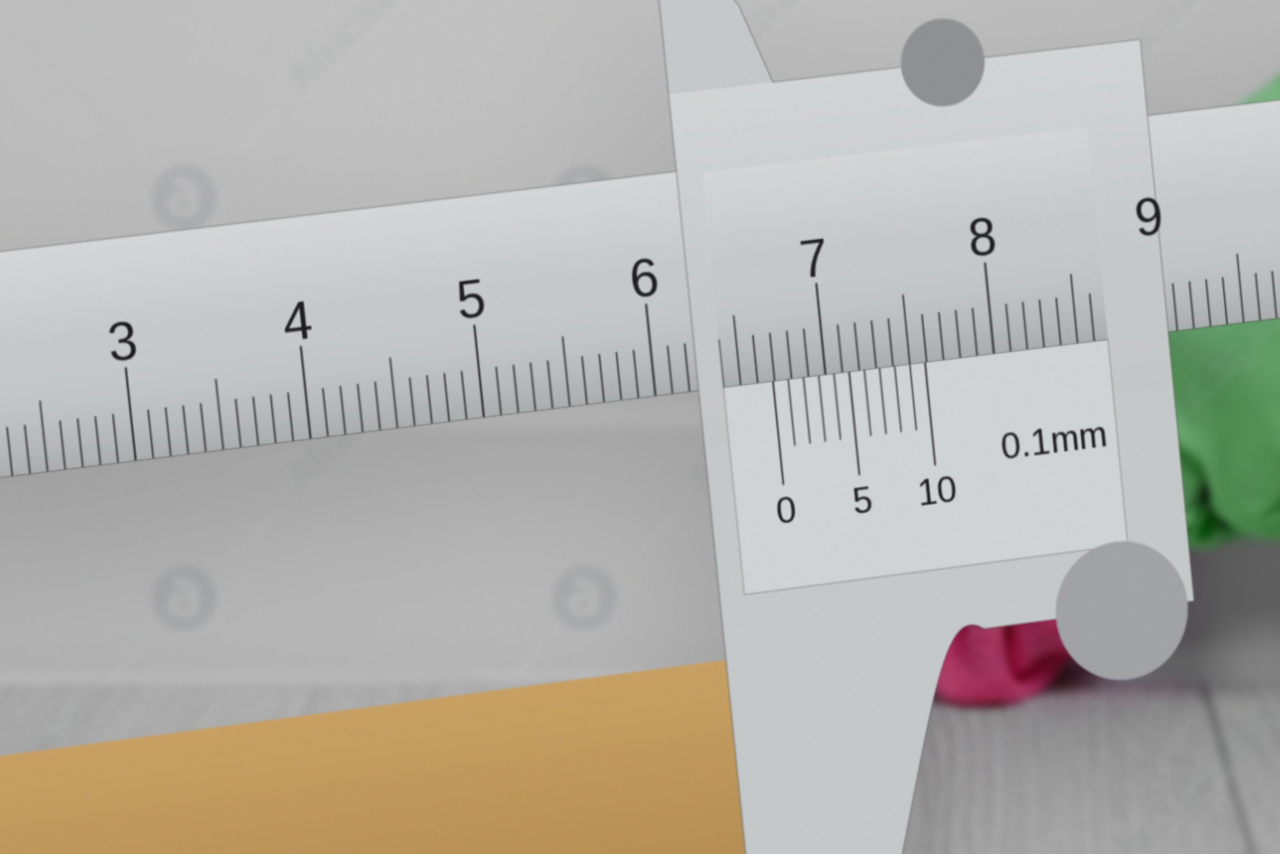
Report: 66.9mm
